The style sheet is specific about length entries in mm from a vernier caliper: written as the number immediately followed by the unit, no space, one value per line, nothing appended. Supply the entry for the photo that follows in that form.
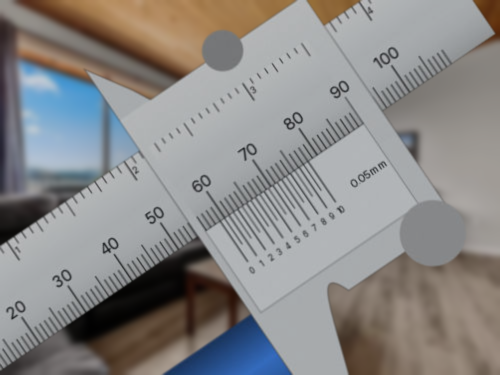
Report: 59.0mm
